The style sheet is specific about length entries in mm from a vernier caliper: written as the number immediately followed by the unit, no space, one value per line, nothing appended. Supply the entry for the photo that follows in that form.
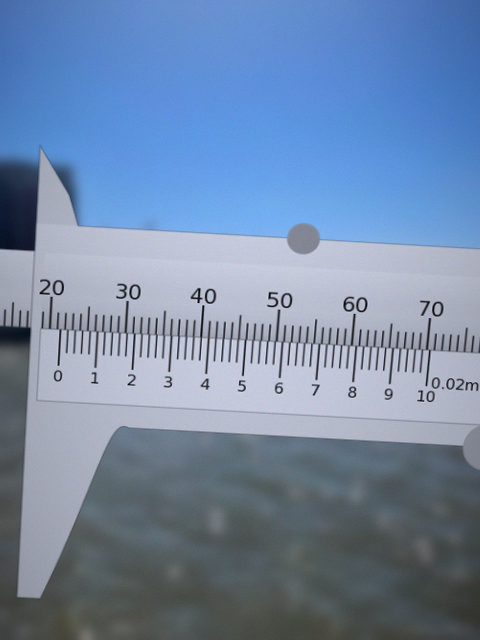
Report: 21.4mm
